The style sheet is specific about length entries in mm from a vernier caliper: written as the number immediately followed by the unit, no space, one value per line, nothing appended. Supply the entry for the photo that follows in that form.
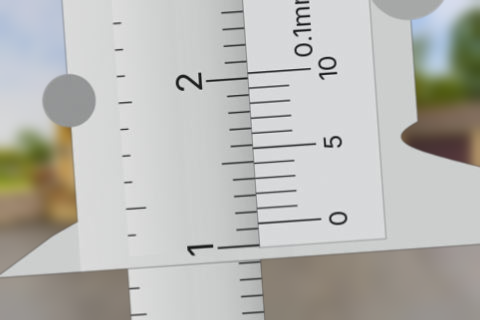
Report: 11.3mm
